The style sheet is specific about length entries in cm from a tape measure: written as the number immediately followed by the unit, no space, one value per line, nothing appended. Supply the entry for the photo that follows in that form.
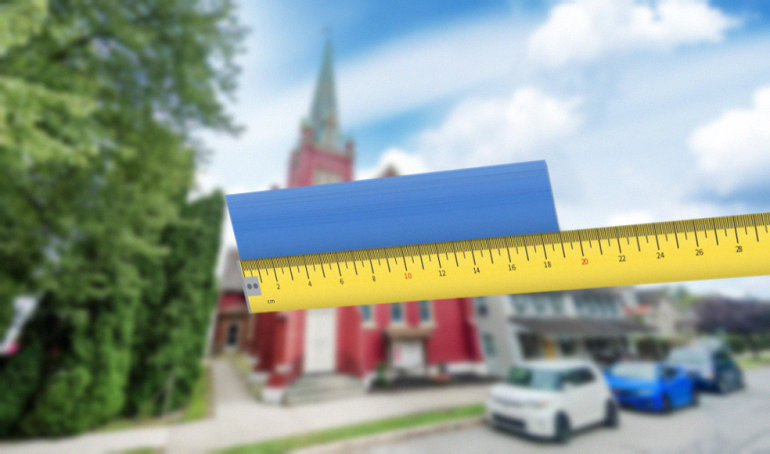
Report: 19cm
